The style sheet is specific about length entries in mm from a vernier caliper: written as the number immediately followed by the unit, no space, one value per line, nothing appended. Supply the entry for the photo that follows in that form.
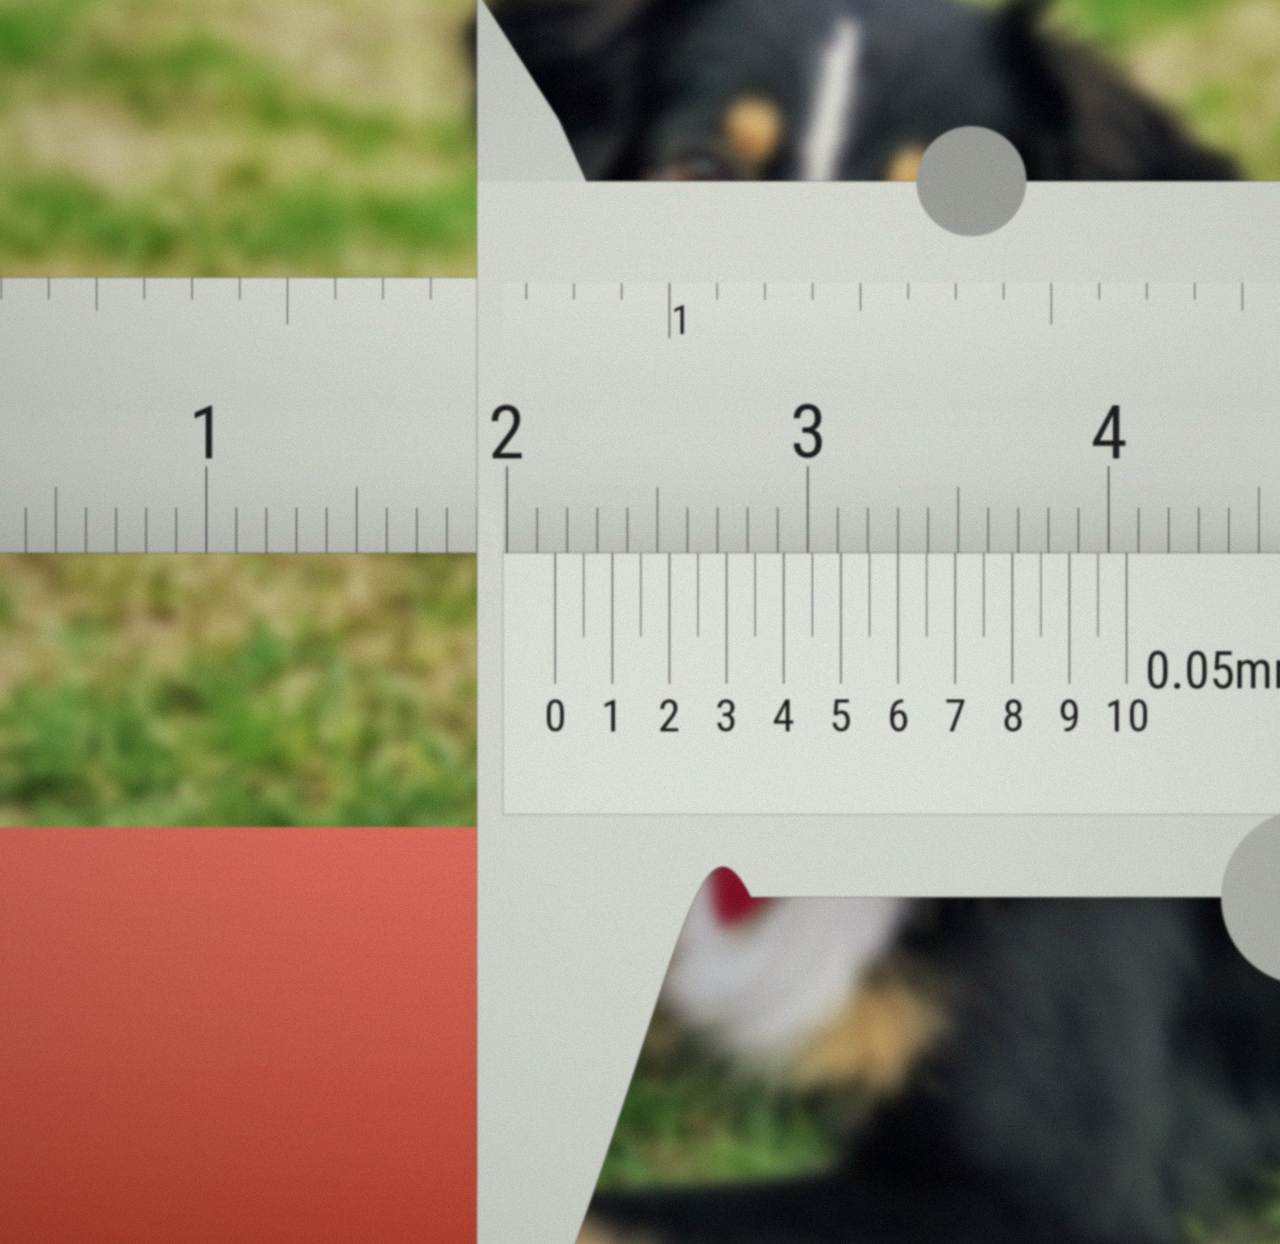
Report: 21.6mm
